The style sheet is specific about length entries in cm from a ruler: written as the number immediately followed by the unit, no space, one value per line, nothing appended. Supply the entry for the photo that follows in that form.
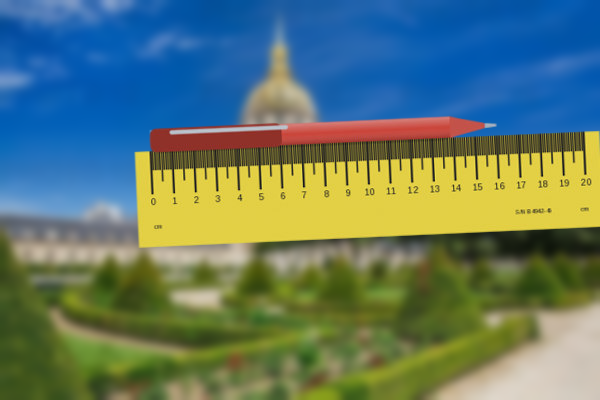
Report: 16cm
